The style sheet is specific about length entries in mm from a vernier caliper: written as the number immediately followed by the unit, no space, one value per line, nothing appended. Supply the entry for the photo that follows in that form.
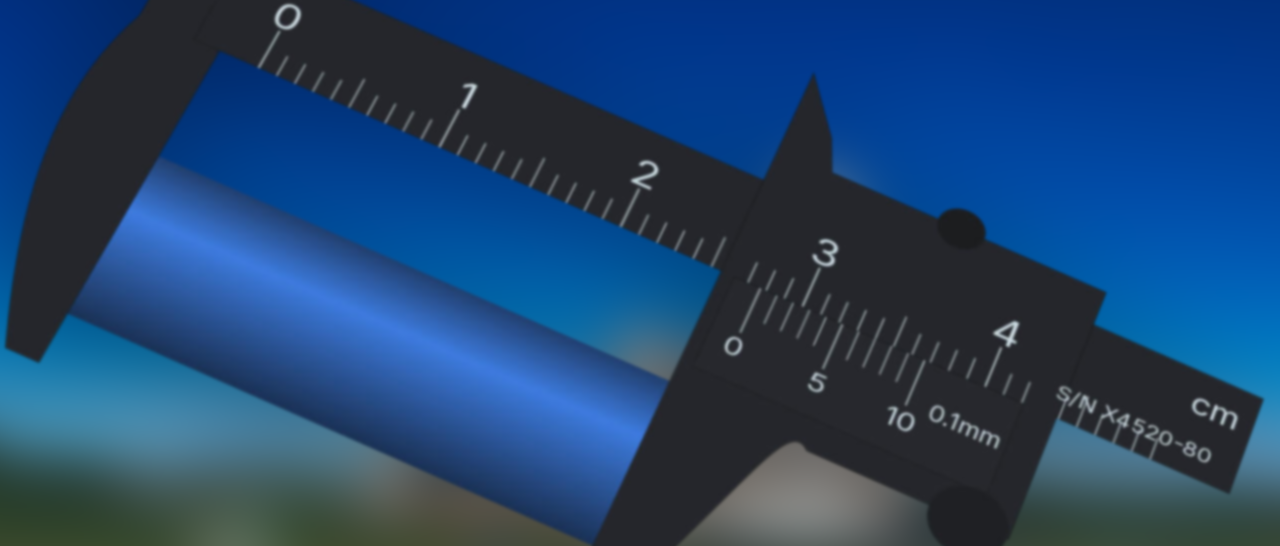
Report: 27.7mm
